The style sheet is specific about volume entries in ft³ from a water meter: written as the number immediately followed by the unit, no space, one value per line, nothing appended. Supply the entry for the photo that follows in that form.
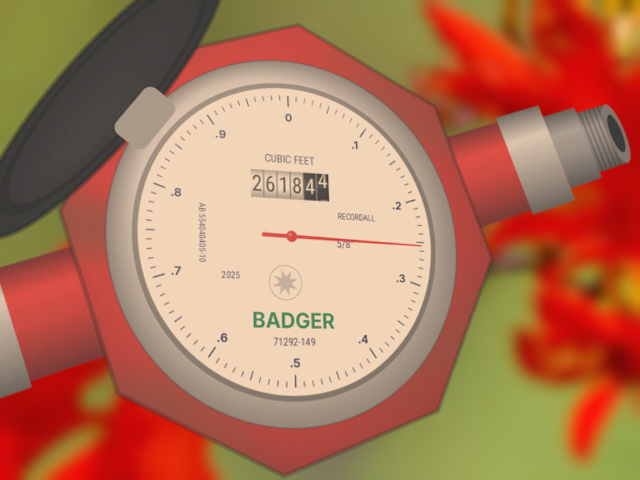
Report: 261844.25ft³
